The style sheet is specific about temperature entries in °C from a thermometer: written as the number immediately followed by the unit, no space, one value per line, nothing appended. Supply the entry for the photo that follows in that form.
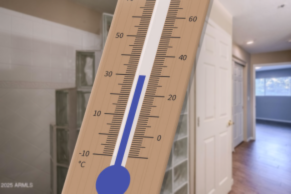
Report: 30°C
